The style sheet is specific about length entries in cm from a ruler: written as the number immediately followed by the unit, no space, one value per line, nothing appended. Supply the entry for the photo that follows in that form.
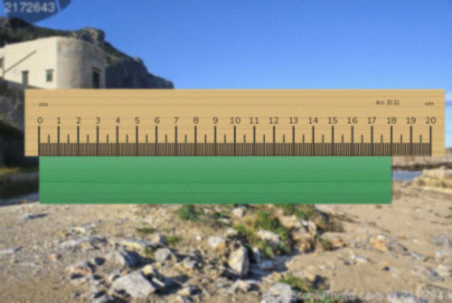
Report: 18cm
